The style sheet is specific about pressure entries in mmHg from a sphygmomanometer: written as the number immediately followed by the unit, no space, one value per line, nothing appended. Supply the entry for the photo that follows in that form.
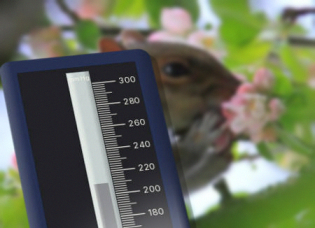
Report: 210mmHg
